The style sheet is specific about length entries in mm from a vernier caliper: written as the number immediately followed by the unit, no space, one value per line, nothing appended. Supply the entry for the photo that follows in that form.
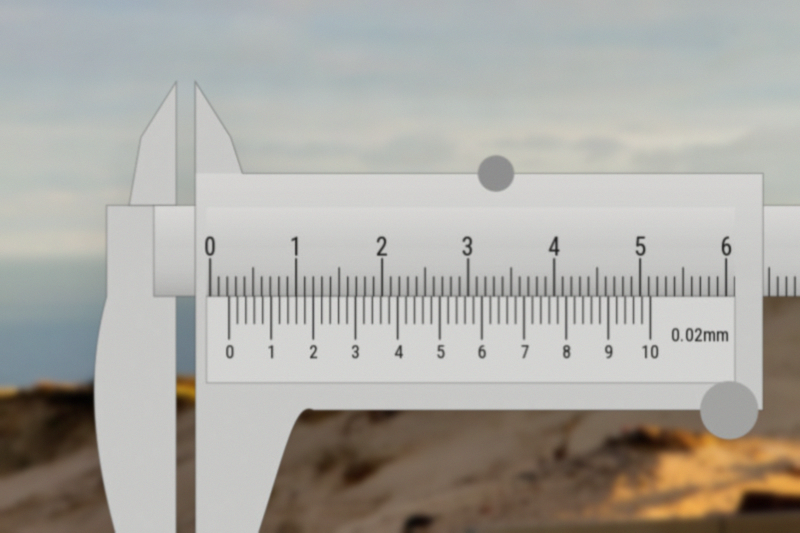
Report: 2.2mm
